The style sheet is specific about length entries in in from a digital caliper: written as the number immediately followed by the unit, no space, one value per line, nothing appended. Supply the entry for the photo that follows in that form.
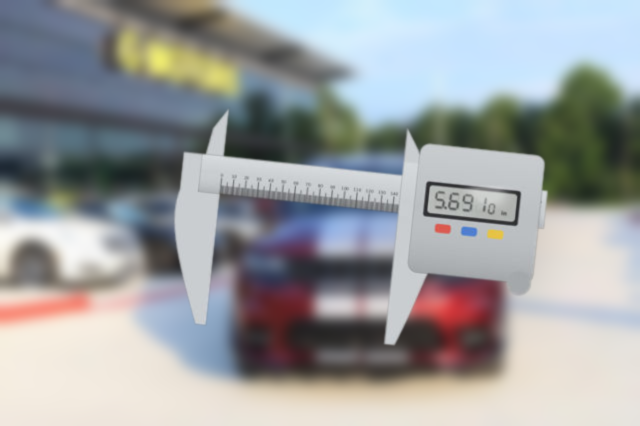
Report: 5.6910in
